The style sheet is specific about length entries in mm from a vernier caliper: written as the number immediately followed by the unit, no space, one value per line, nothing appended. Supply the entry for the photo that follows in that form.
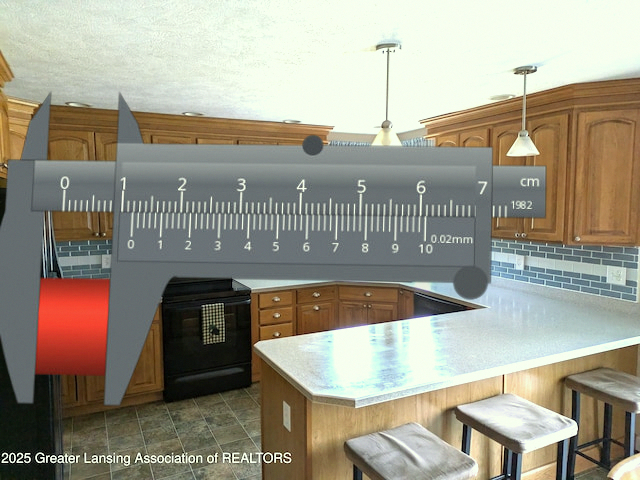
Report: 11.8mm
